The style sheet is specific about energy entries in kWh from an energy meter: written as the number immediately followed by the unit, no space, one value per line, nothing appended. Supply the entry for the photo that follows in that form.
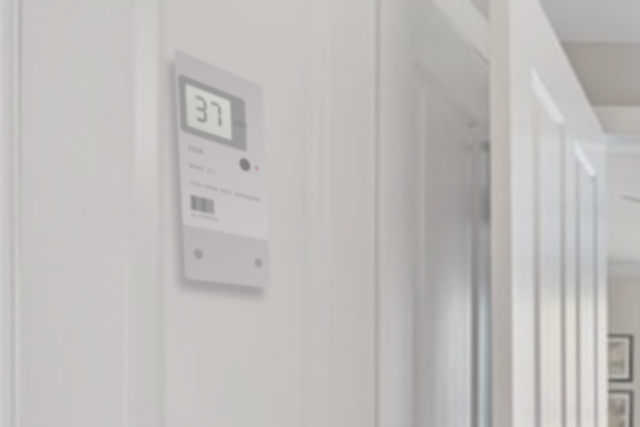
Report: 37kWh
